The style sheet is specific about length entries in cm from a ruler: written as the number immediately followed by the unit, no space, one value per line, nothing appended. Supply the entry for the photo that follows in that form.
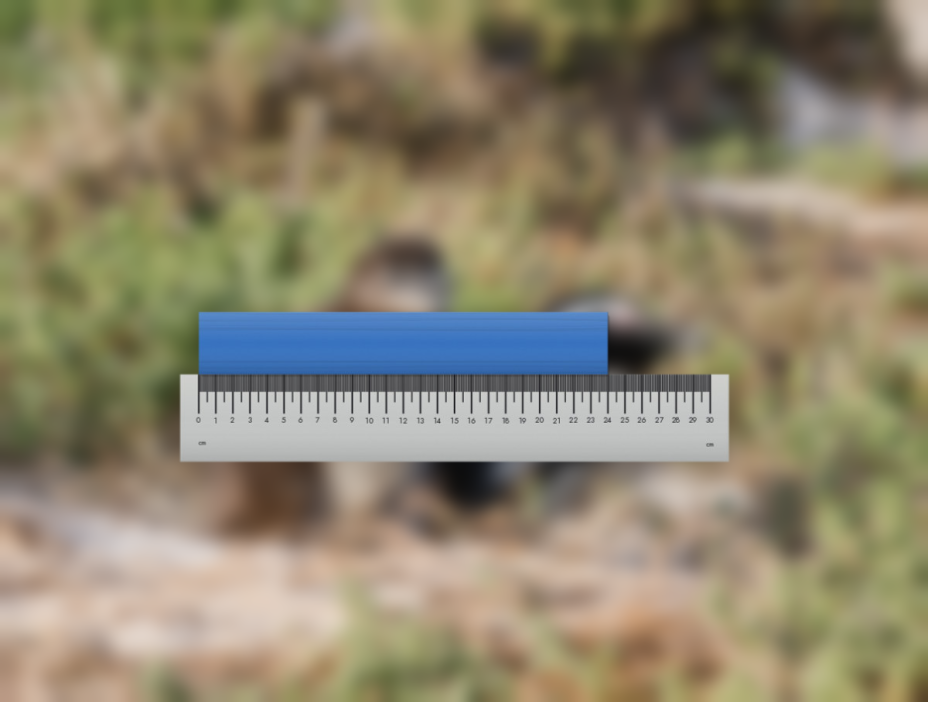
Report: 24cm
